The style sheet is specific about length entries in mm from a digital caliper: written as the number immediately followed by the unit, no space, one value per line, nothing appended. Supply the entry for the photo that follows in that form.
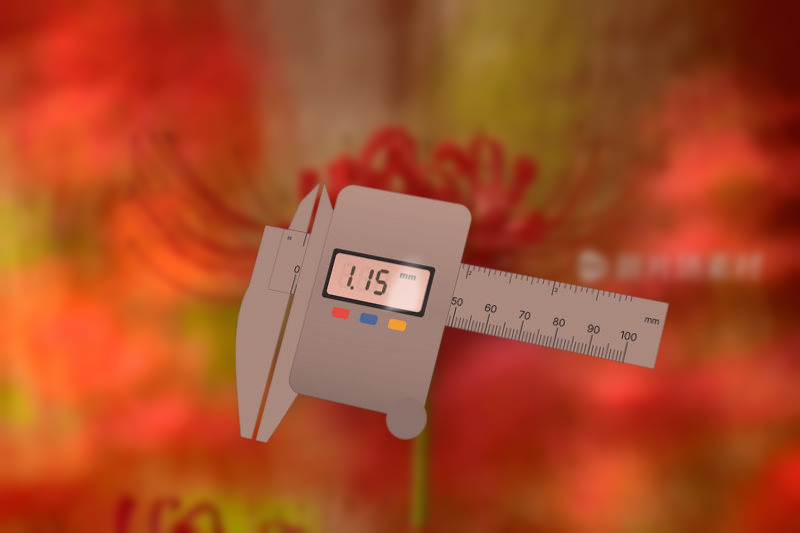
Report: 1.15mm
